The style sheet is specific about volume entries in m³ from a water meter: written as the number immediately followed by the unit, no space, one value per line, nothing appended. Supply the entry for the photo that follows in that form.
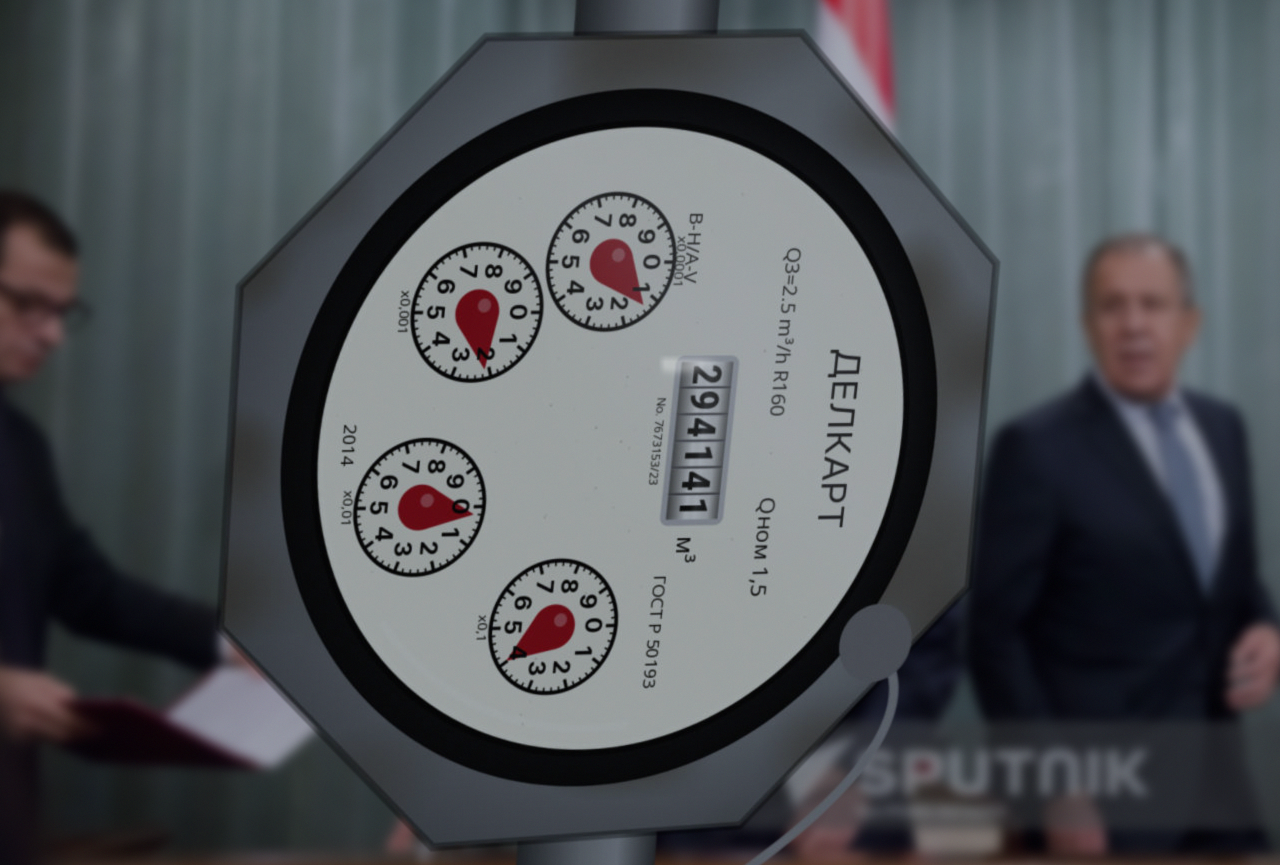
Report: 294141.4021m³
